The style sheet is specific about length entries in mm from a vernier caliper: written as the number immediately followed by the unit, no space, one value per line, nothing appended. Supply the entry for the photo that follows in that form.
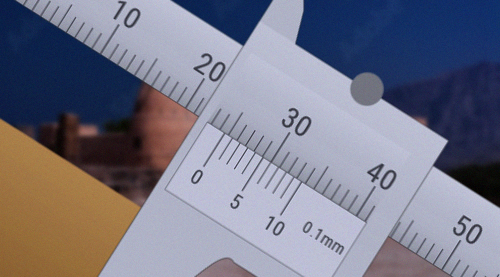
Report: 24.6mm
